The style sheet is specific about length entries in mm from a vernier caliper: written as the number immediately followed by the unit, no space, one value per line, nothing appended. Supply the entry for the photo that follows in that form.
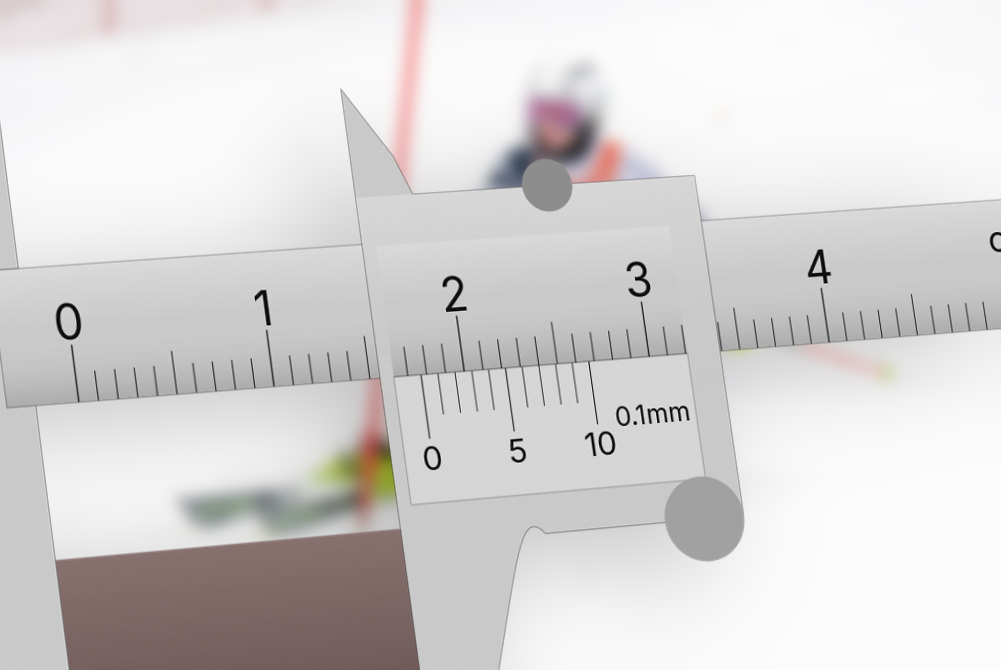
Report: 17.7mm
